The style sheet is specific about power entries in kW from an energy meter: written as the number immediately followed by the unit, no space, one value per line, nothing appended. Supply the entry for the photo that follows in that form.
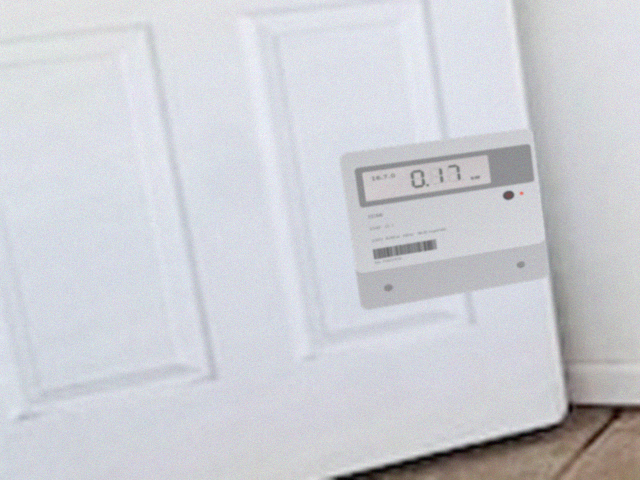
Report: 0.17kW
